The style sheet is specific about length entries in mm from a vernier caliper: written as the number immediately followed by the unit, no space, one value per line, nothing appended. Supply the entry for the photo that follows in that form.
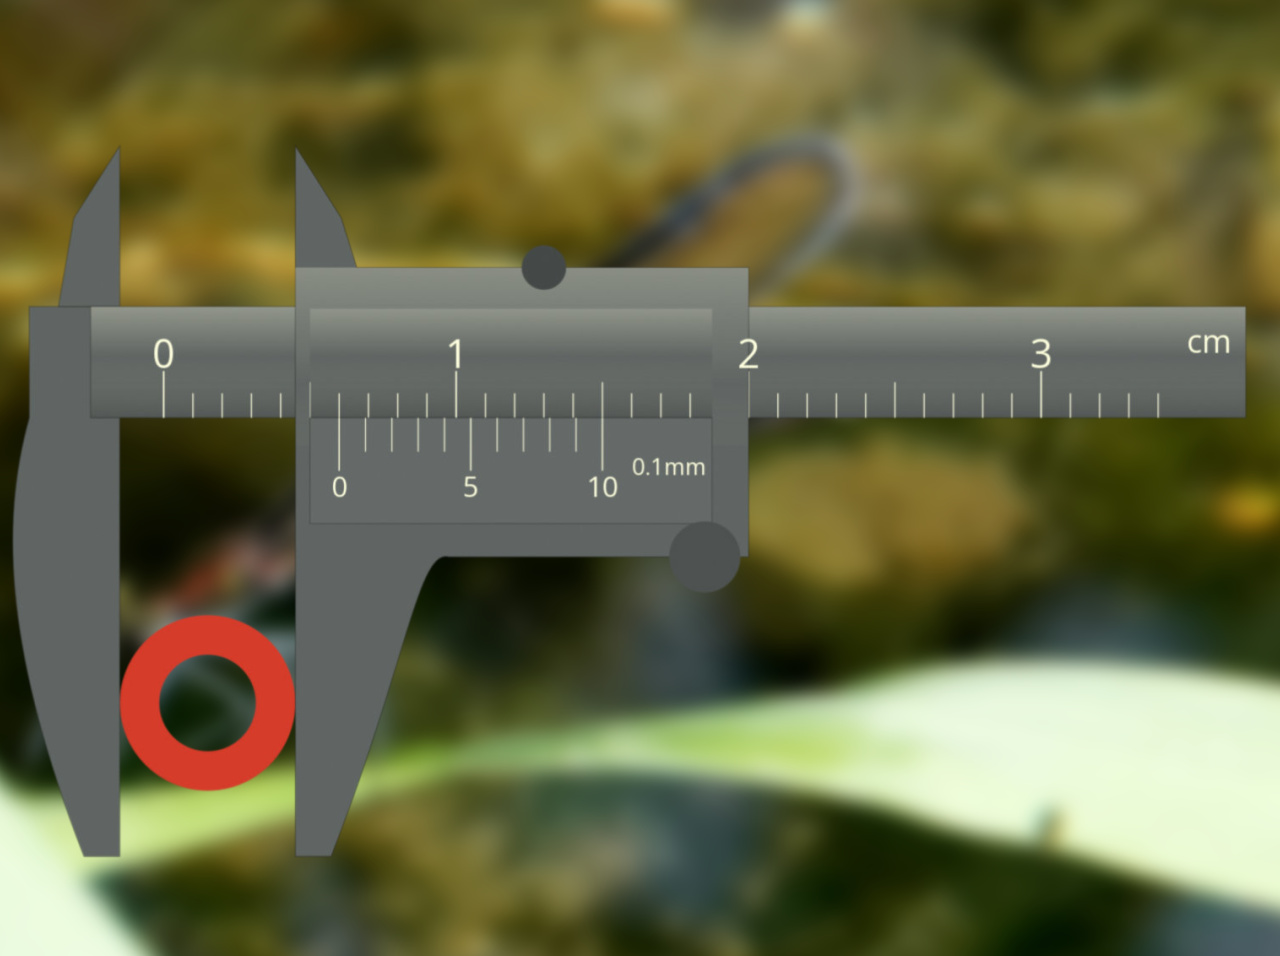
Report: 6.0mm
